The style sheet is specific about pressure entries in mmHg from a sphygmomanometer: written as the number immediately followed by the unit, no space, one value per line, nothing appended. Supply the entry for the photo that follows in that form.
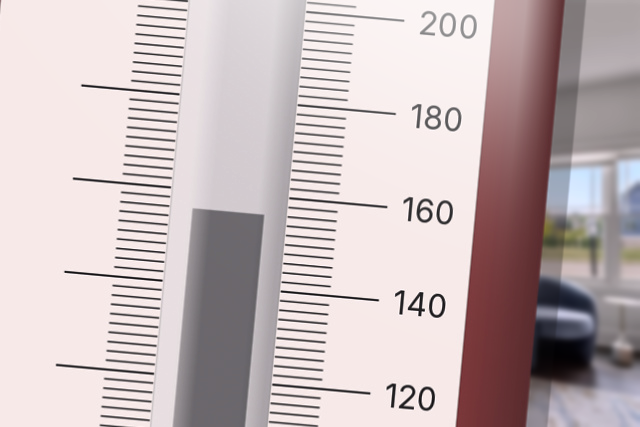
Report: 156mmHg
